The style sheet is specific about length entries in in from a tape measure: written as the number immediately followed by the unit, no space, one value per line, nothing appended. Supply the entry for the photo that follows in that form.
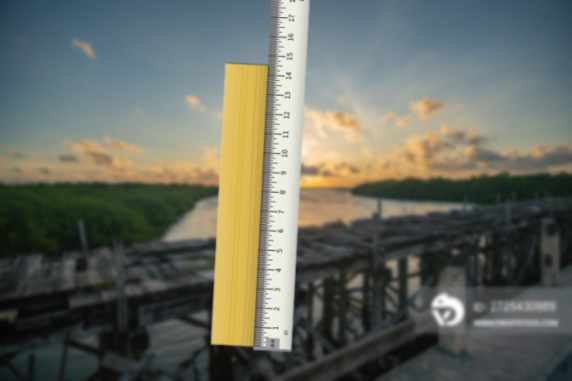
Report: 14.5in
